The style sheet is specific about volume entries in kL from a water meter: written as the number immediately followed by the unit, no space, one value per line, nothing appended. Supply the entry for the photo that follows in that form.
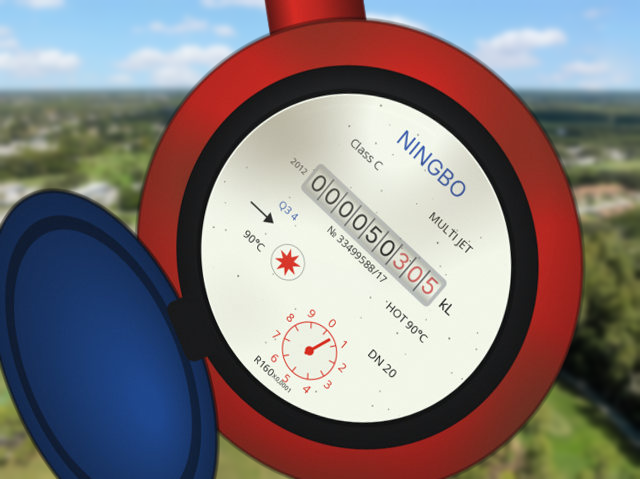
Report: 50.3050kL
